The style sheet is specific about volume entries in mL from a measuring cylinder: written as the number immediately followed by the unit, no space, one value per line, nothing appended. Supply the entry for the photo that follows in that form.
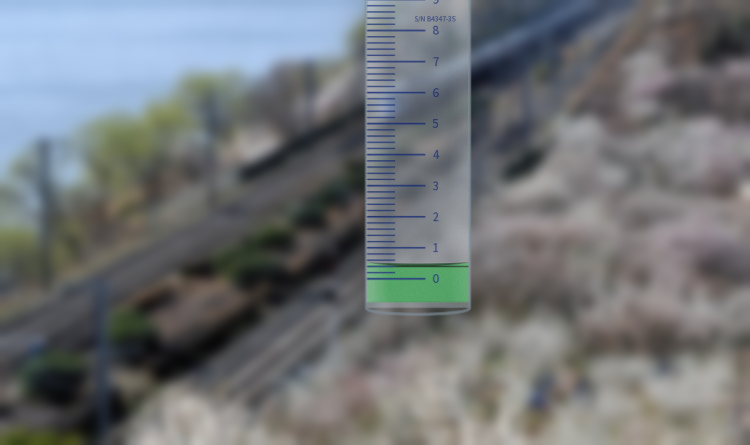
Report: 0.4mL
